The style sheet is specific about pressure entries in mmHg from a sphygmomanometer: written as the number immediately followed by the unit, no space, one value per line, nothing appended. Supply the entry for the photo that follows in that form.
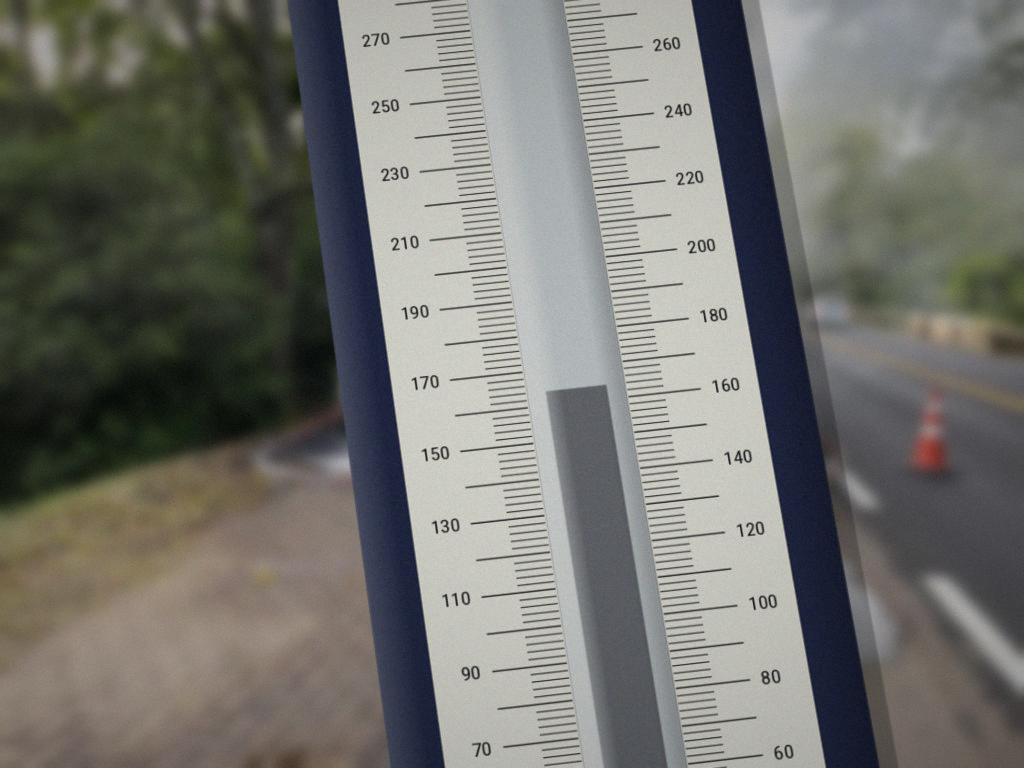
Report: 164mmHg
